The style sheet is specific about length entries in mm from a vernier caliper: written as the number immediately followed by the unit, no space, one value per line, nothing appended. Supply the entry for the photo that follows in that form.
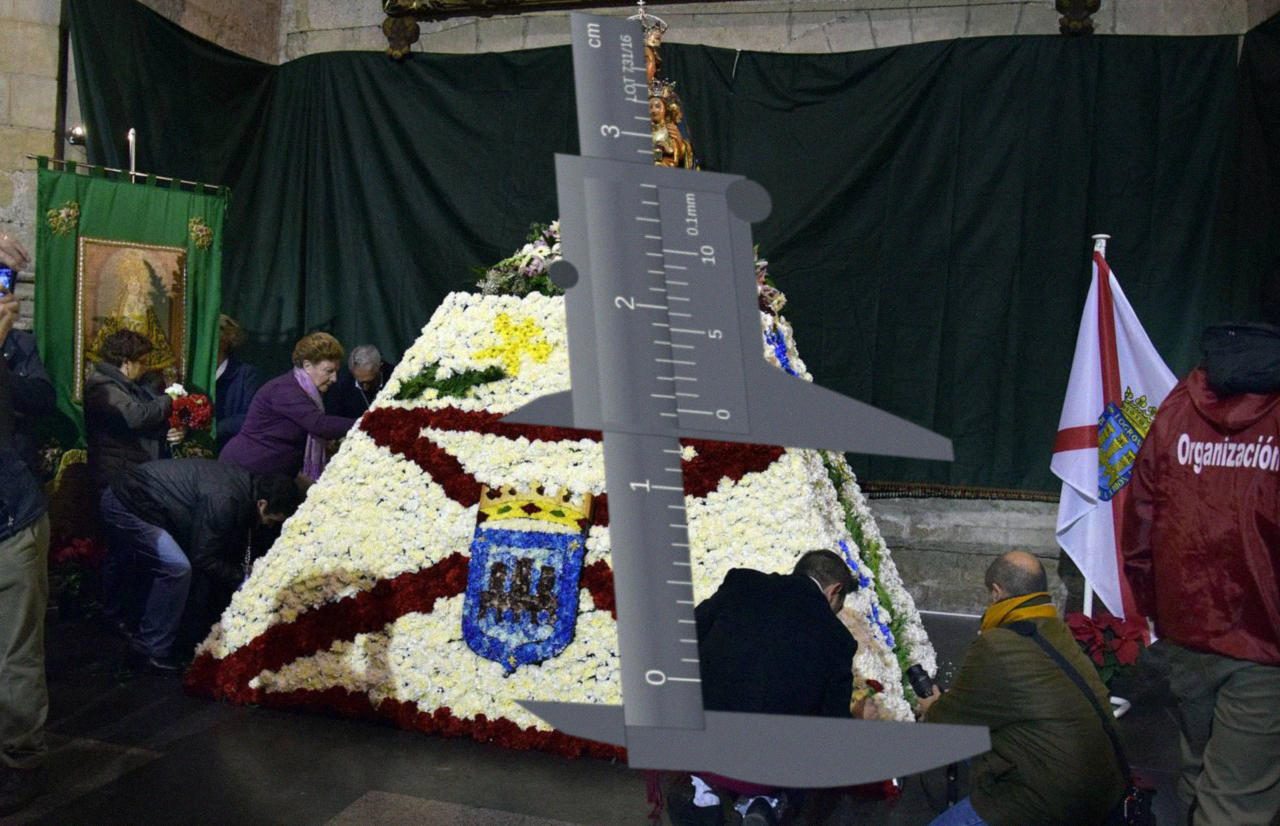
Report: 14.3mm
